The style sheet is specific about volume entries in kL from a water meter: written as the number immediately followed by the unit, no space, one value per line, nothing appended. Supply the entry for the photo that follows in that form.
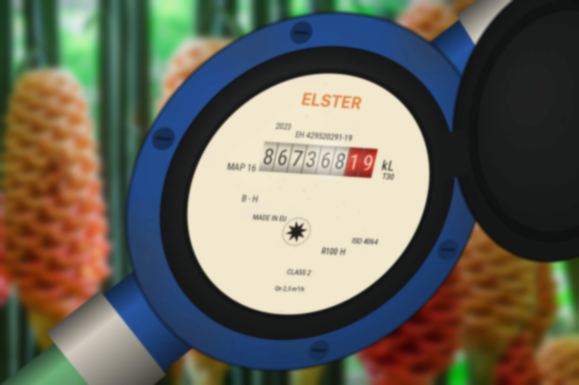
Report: 867368.19kL
